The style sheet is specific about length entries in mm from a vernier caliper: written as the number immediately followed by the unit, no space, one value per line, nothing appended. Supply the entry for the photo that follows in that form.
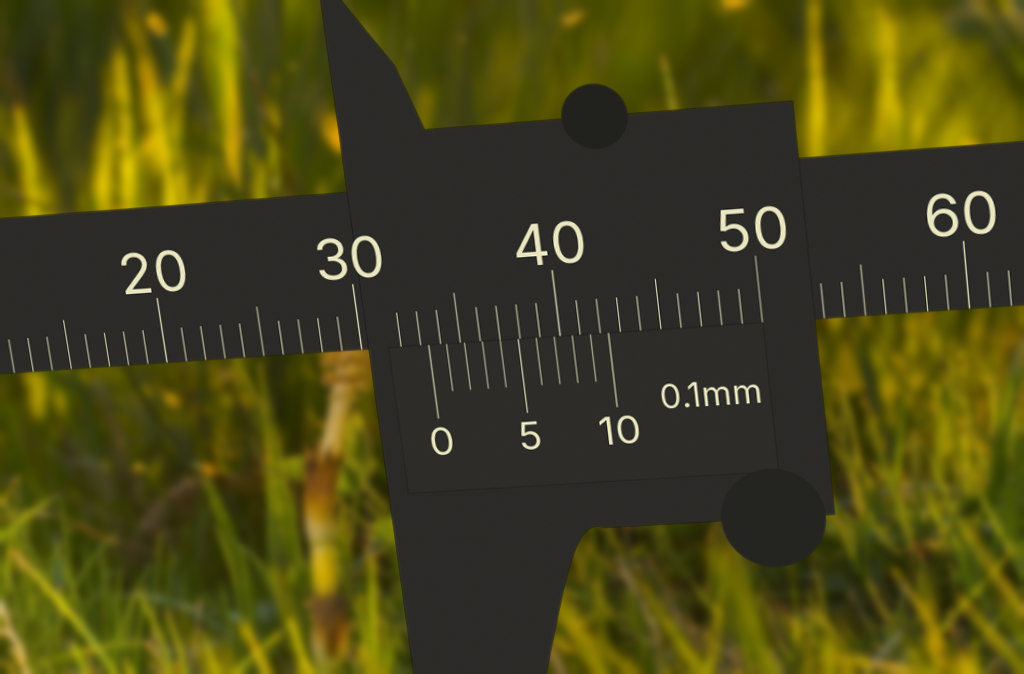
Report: 33.4mm
